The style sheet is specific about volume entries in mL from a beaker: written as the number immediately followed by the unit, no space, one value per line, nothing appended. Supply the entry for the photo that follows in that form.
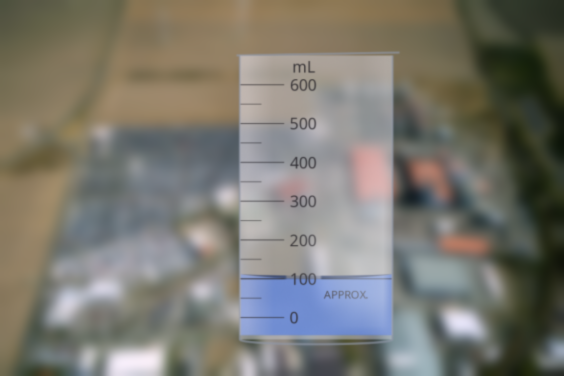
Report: 100mL
